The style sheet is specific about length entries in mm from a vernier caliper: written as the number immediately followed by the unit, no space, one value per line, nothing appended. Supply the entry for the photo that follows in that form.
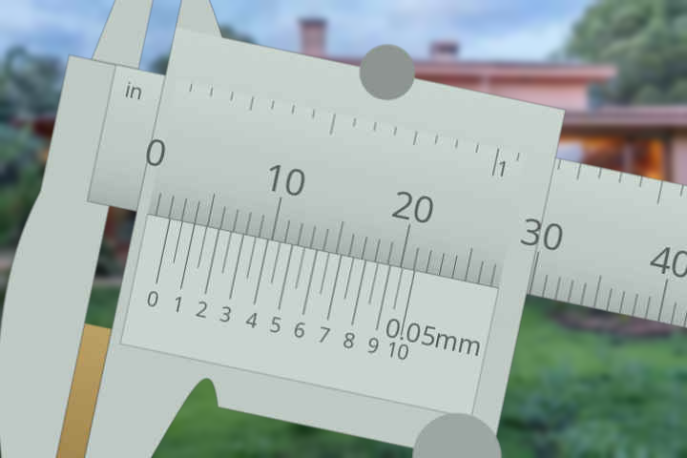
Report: 2.1mm
